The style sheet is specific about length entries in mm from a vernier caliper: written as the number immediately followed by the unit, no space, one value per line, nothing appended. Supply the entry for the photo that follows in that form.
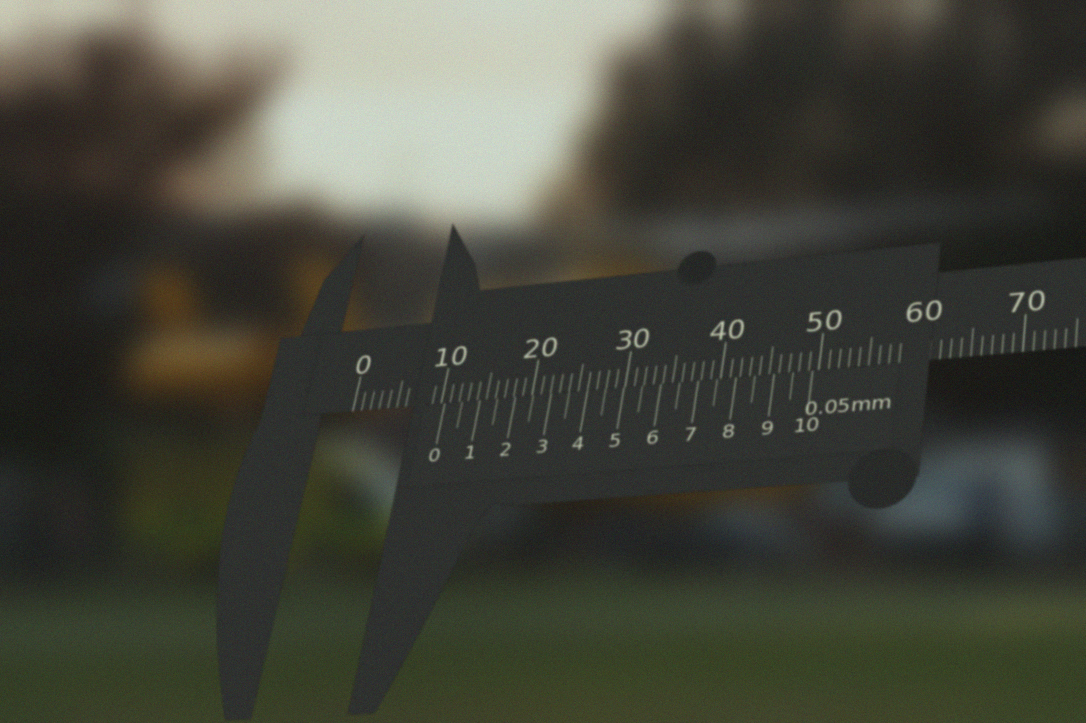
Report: 10.4mm
